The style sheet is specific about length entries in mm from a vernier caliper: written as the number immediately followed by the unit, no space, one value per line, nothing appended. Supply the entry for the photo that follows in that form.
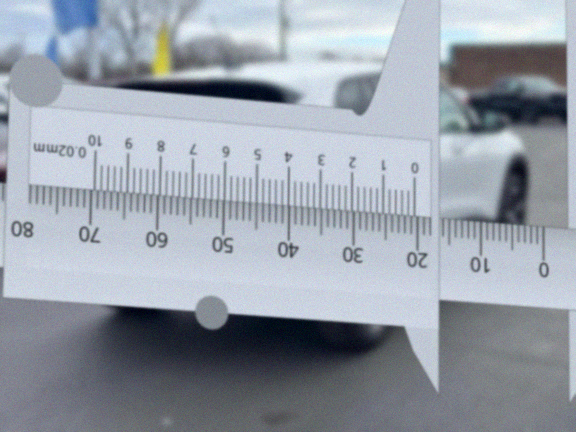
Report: 20.5mm
